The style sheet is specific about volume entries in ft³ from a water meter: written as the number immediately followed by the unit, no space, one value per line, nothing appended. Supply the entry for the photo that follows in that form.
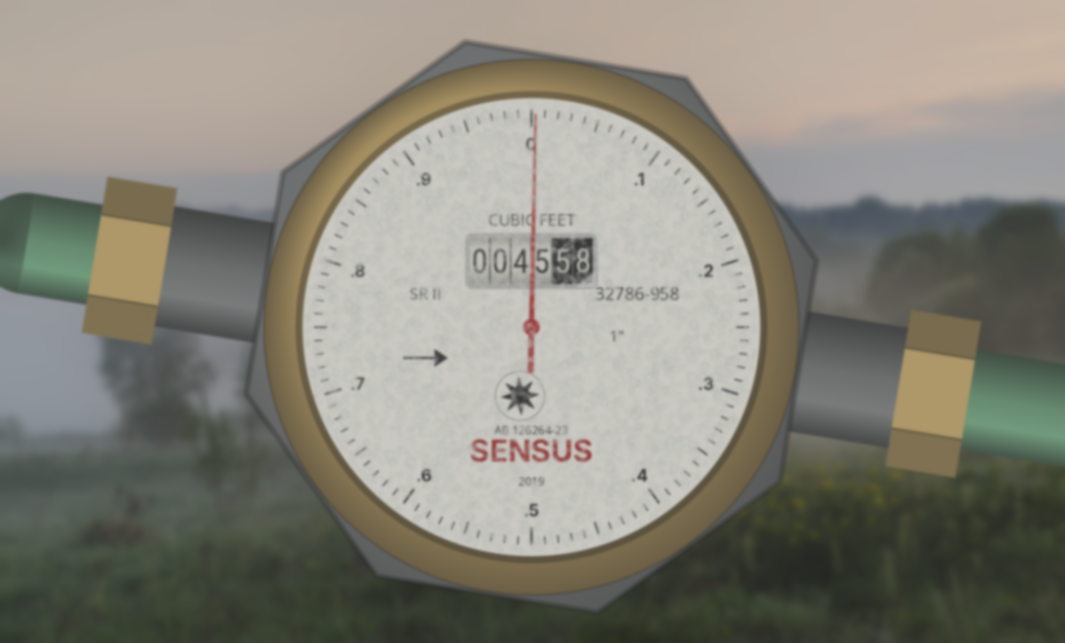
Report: 4558.00ft³
